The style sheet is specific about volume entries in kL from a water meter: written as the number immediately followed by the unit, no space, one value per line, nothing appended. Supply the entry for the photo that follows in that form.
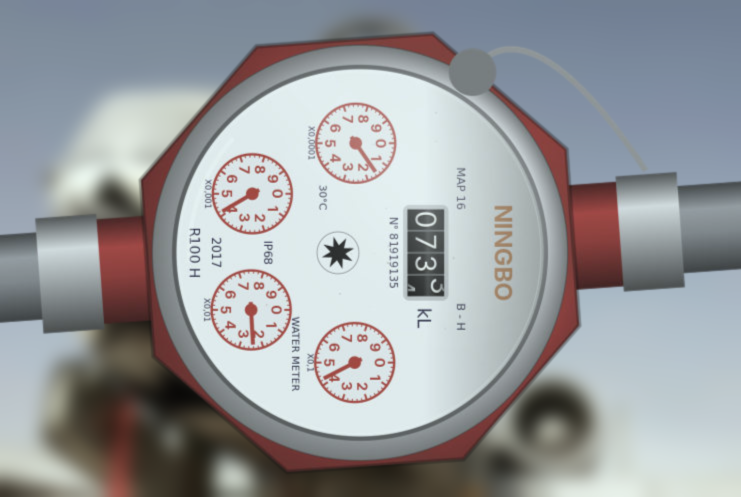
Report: 733.4241kL
